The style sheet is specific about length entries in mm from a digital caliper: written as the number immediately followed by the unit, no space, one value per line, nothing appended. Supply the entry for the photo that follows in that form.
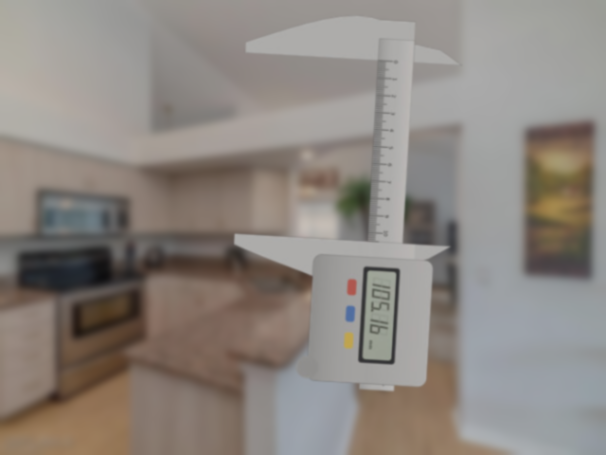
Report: 105.16mm
